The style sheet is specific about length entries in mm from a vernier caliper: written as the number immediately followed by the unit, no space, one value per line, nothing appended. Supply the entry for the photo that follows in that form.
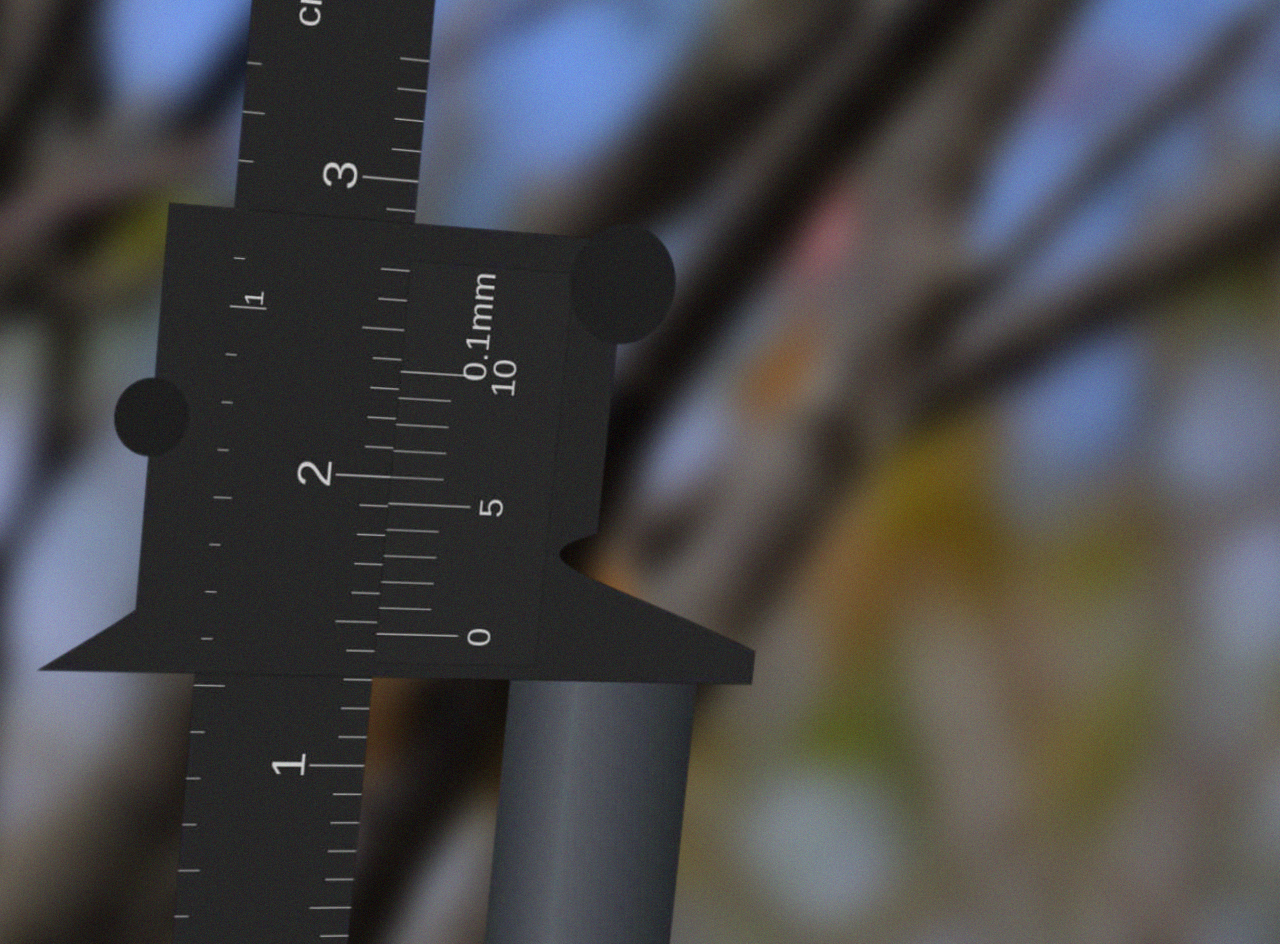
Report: 14.6mm
